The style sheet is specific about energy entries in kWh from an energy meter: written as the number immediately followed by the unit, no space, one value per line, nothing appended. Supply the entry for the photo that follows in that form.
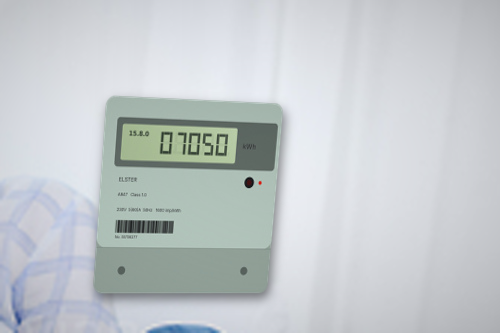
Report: 7050kWh
